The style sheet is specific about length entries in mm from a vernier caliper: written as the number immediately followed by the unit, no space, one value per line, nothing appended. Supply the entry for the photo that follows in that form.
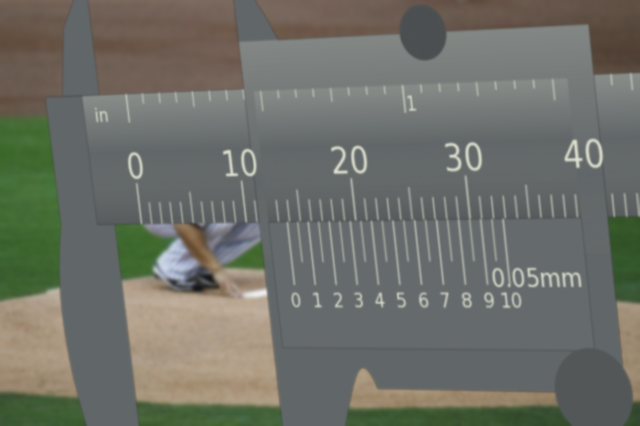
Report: 13.8mm
